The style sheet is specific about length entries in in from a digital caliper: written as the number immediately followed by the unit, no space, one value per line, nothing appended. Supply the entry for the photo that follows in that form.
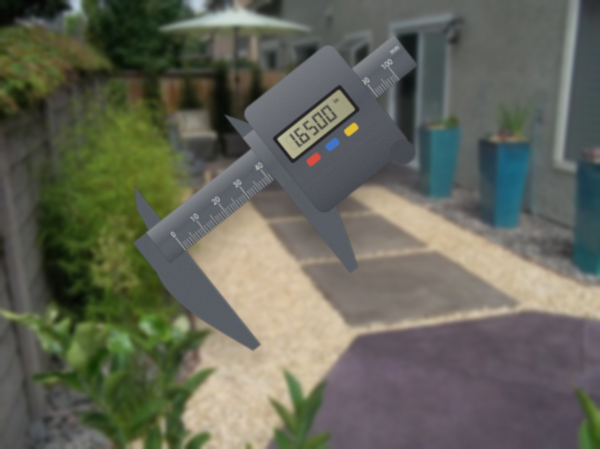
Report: 1.6500in
